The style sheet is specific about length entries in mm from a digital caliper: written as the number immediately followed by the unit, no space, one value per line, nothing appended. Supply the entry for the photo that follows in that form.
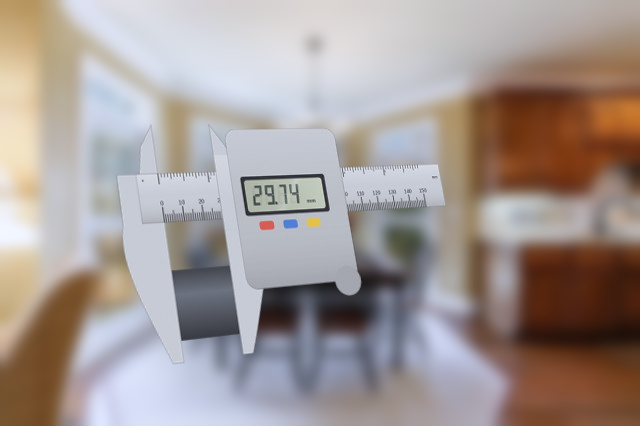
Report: 29.74mm
